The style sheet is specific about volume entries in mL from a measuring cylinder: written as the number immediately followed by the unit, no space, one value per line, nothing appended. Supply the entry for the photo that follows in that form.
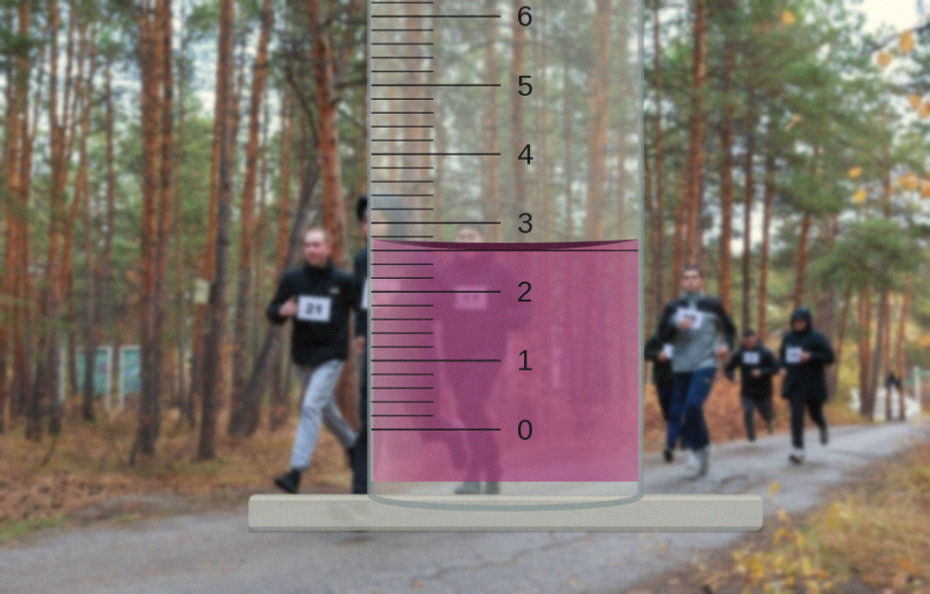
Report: 2.6mL
